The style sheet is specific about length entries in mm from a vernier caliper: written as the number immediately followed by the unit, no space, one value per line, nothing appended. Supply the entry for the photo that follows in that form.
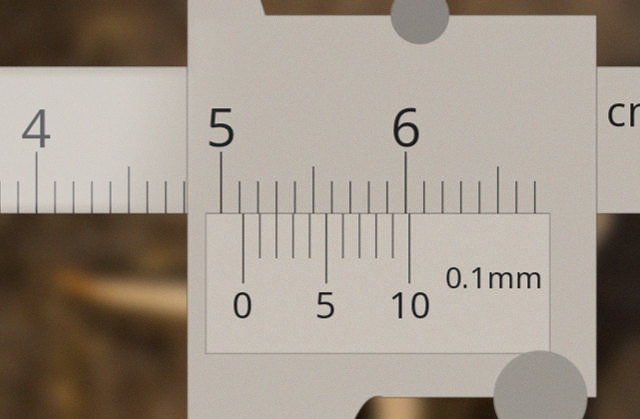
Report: 51.2mm
